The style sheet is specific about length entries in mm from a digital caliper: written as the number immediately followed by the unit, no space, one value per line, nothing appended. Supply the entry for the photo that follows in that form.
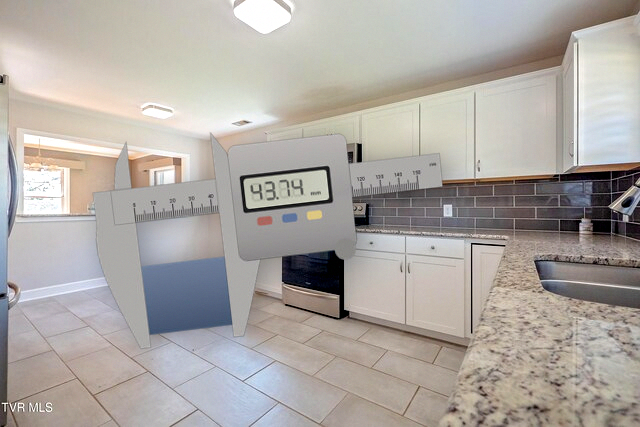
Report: 43.74mm
